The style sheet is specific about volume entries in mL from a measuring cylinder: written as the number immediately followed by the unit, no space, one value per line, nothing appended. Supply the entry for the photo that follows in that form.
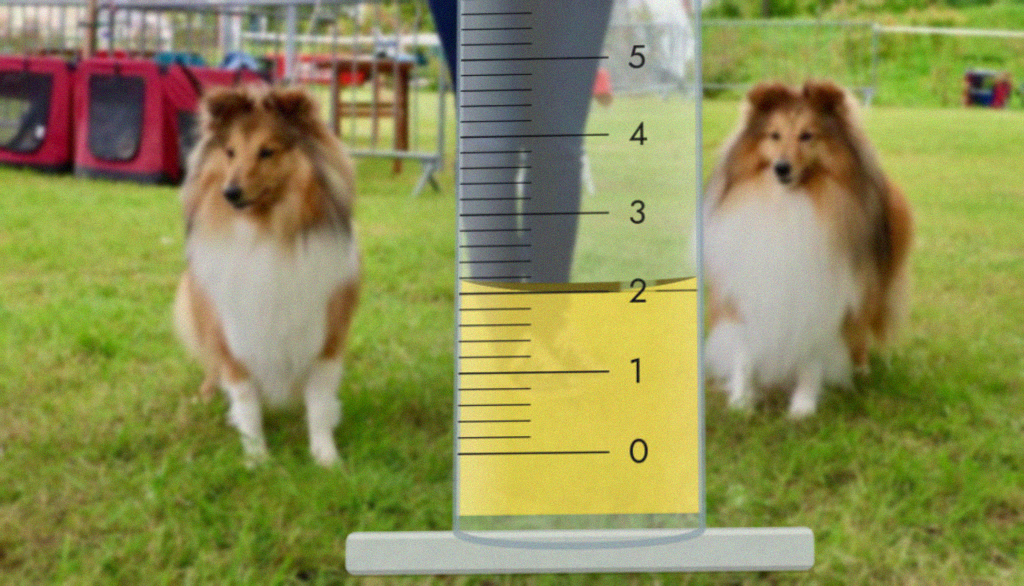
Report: 2mL
